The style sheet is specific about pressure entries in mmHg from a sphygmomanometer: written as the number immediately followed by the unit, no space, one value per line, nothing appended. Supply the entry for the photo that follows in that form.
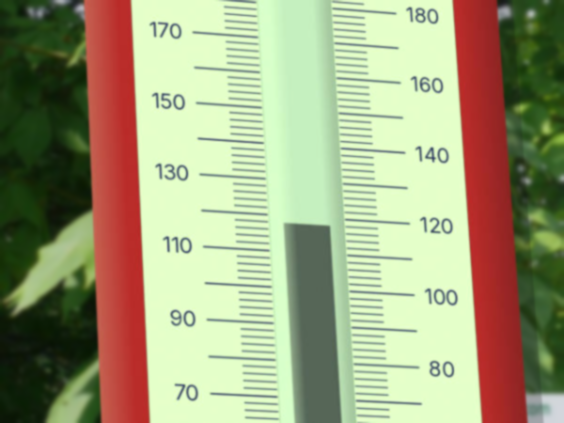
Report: 118mmHg
